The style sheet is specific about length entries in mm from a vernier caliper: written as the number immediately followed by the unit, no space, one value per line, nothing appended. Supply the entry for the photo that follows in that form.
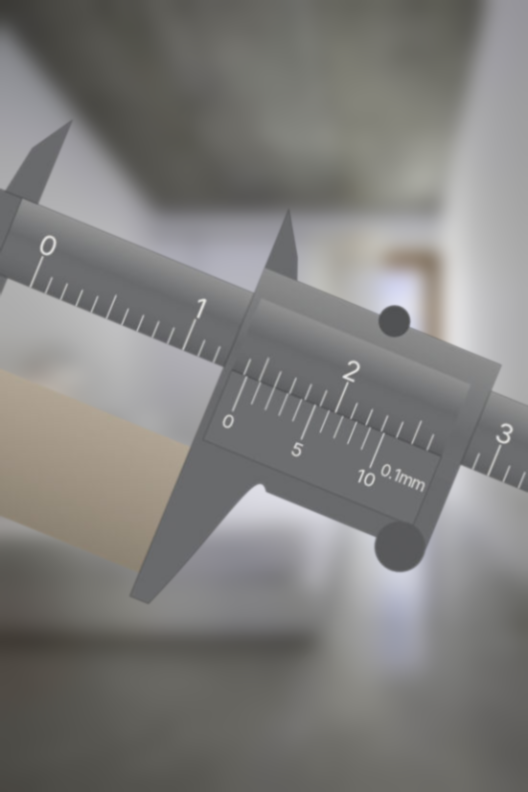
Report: 14.2mm
